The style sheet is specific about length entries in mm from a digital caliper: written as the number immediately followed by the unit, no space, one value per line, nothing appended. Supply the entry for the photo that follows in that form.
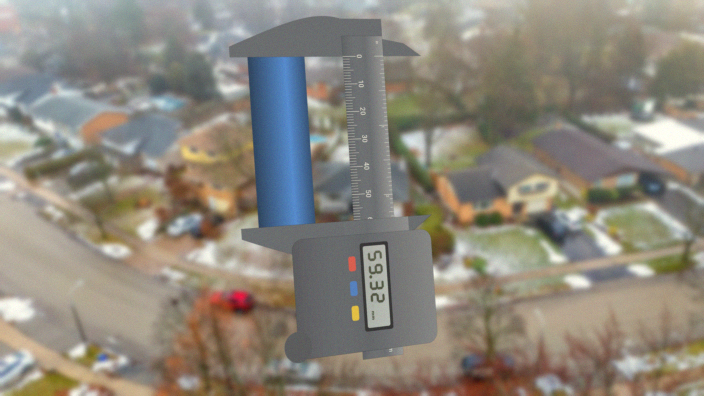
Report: 59.32mm
